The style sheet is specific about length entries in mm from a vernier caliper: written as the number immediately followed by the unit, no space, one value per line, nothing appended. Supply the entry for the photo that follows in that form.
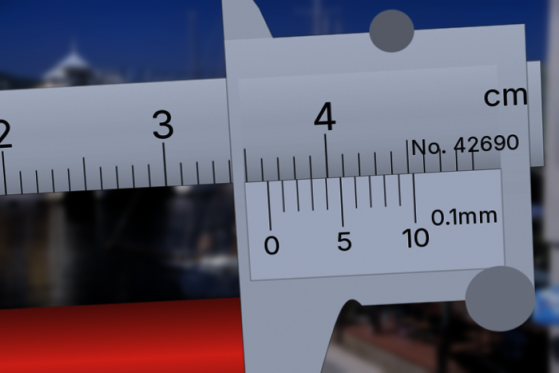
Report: 36.3mm
